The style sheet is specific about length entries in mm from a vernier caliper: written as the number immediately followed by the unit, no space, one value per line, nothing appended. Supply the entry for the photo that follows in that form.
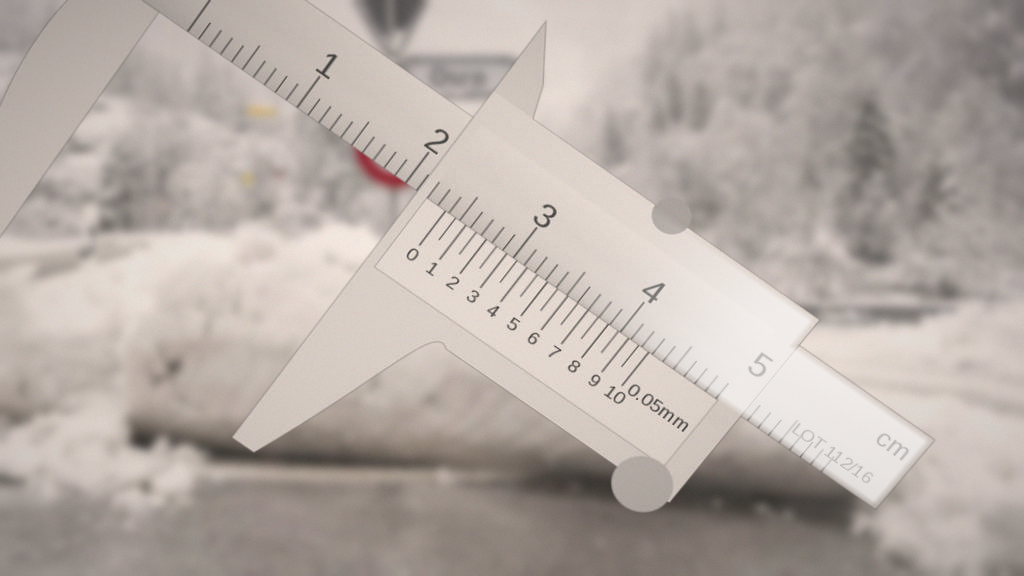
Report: 23.7mm
